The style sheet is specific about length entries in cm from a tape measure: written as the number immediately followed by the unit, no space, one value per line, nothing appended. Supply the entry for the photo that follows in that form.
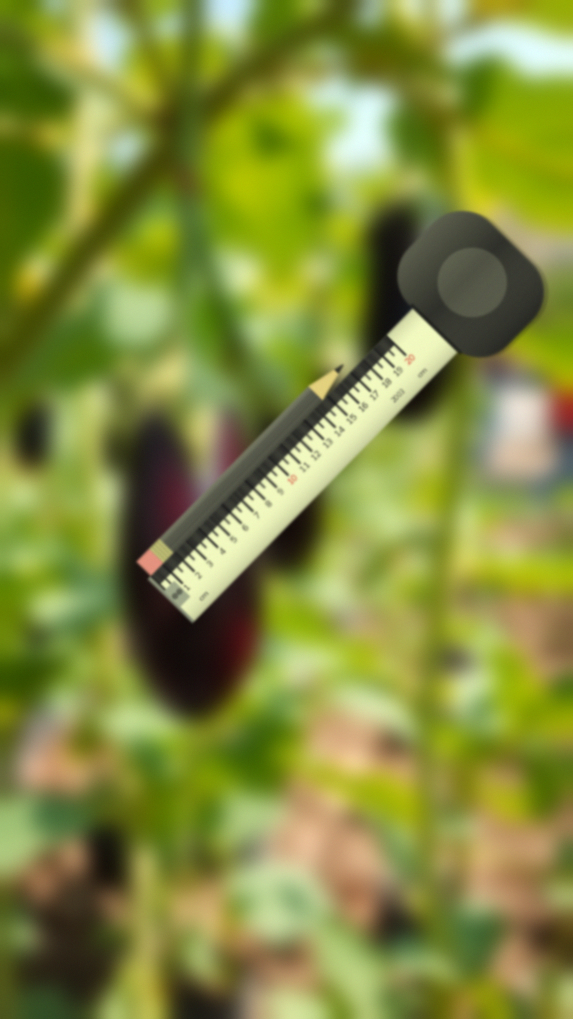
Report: 17cm
